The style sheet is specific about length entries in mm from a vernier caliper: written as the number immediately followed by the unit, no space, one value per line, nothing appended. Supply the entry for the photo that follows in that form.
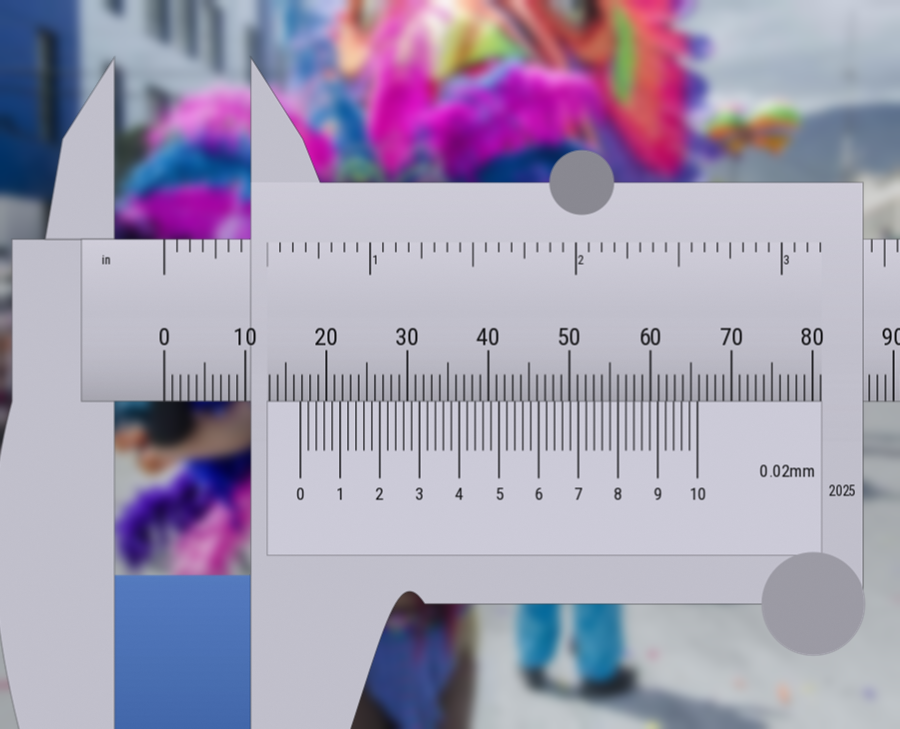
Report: 16.8mm
